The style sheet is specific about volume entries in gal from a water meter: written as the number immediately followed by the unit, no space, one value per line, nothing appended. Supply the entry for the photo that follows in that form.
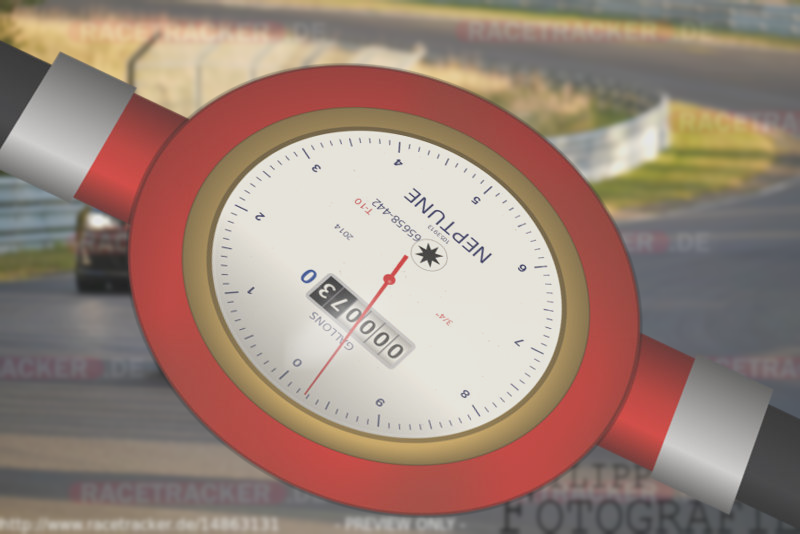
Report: 729.7gal
